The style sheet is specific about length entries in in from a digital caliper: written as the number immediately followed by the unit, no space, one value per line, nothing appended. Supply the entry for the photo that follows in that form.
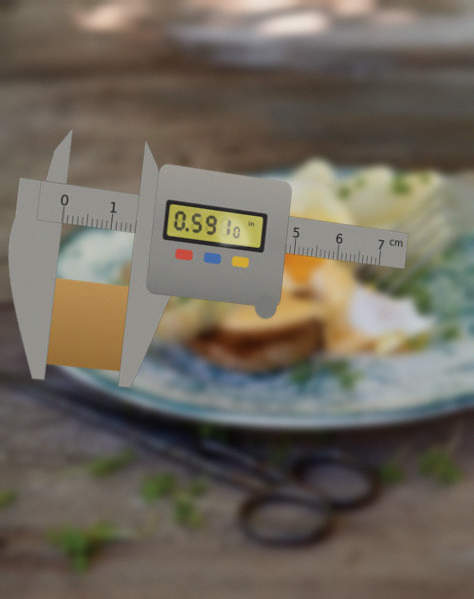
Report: 0.5910in
